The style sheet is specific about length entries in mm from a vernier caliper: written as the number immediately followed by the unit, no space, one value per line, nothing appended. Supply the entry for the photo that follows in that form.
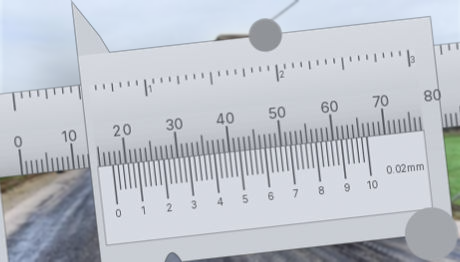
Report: 17.5mm
